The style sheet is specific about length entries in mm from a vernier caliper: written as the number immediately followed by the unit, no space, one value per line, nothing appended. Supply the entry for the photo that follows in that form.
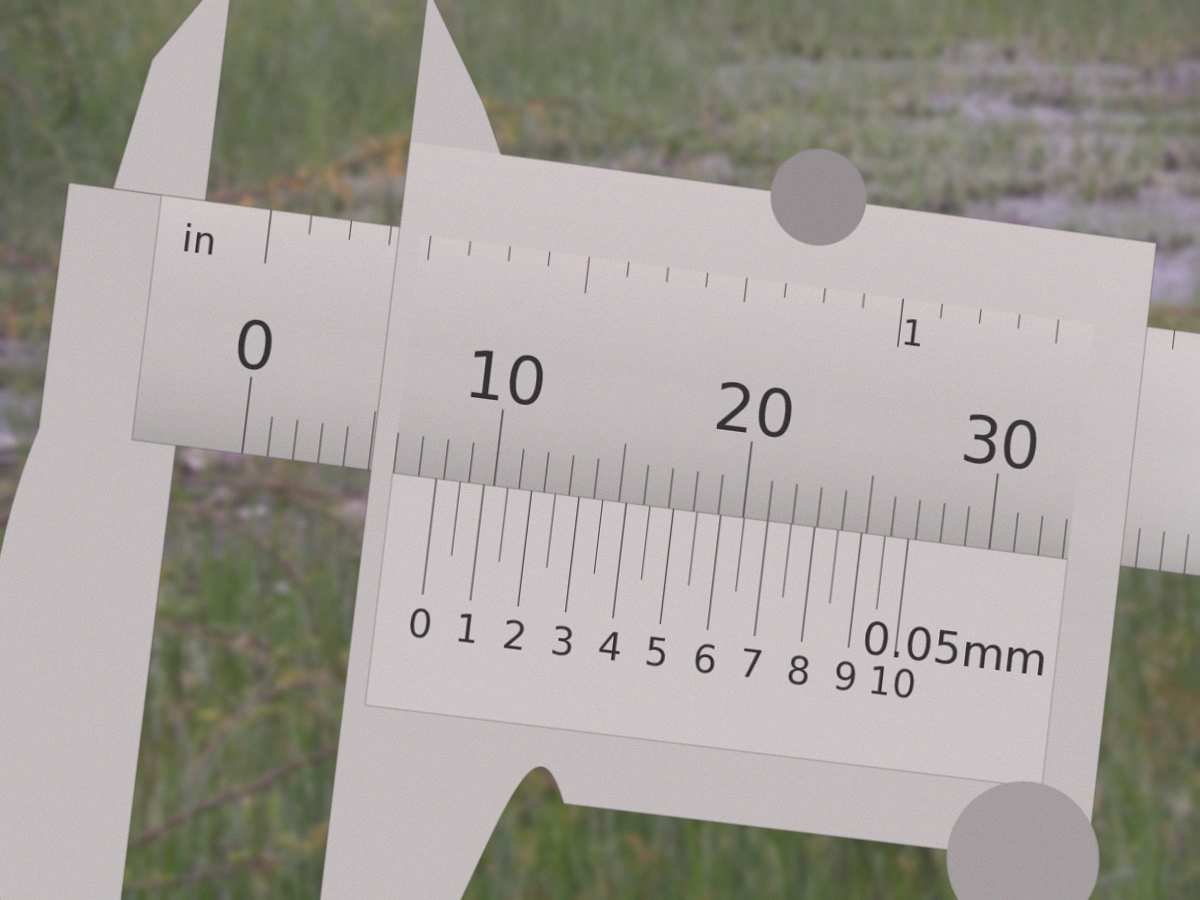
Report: 7.70mm
